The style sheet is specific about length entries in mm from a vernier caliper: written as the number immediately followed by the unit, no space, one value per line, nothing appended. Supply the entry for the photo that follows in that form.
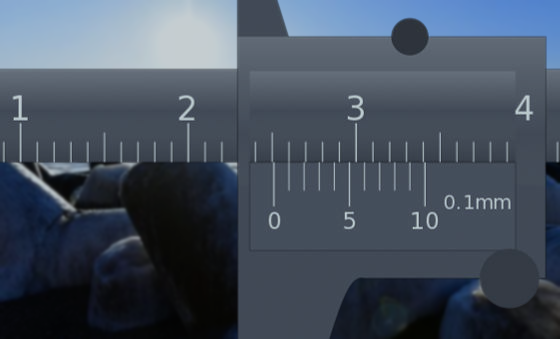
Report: 25.1mm
